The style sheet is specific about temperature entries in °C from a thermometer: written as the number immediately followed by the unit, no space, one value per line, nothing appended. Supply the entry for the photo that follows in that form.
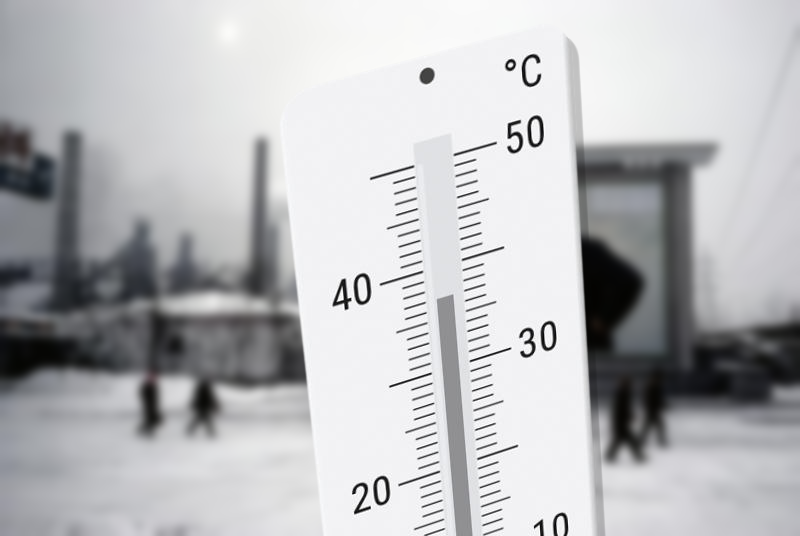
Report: 37°C
